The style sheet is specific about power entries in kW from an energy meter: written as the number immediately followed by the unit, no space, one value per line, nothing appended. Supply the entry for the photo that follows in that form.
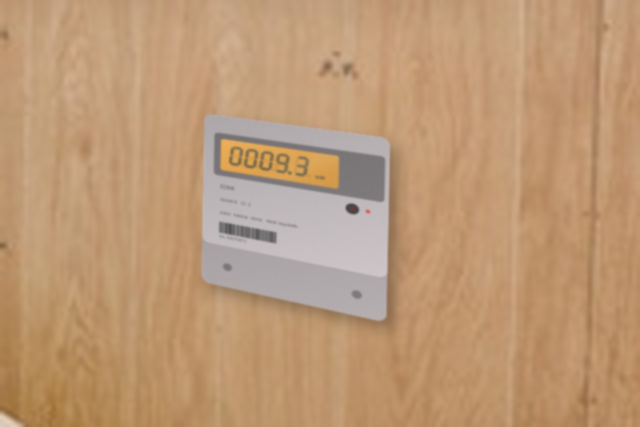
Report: 9.3kW
